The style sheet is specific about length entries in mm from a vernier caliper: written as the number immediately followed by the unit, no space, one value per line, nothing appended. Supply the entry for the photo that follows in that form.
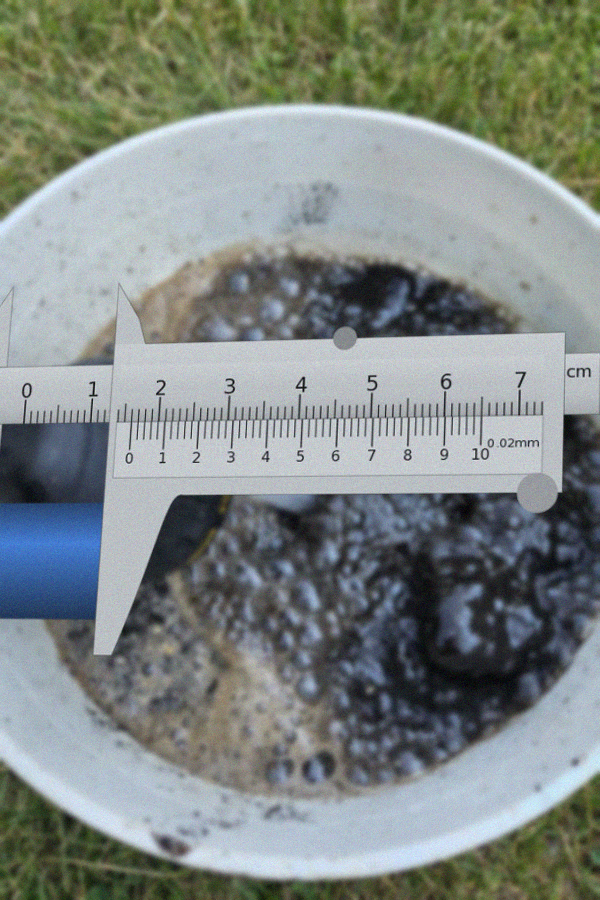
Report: 16.0mm
